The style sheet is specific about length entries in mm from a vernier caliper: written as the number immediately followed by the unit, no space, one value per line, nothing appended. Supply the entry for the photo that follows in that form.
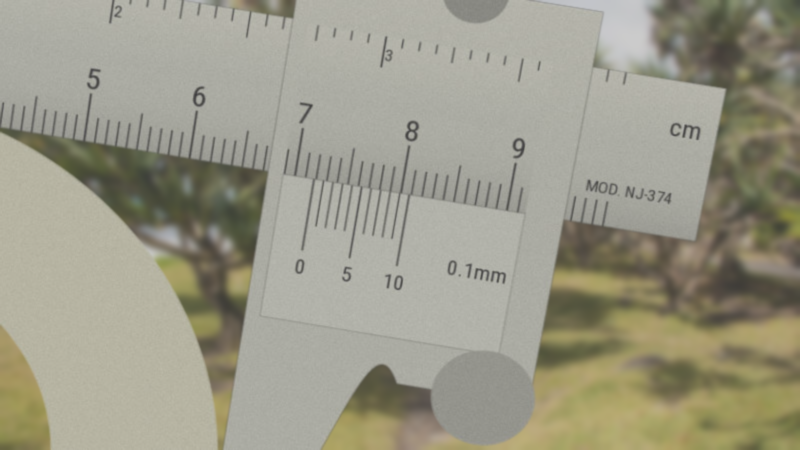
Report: 71.8mm
